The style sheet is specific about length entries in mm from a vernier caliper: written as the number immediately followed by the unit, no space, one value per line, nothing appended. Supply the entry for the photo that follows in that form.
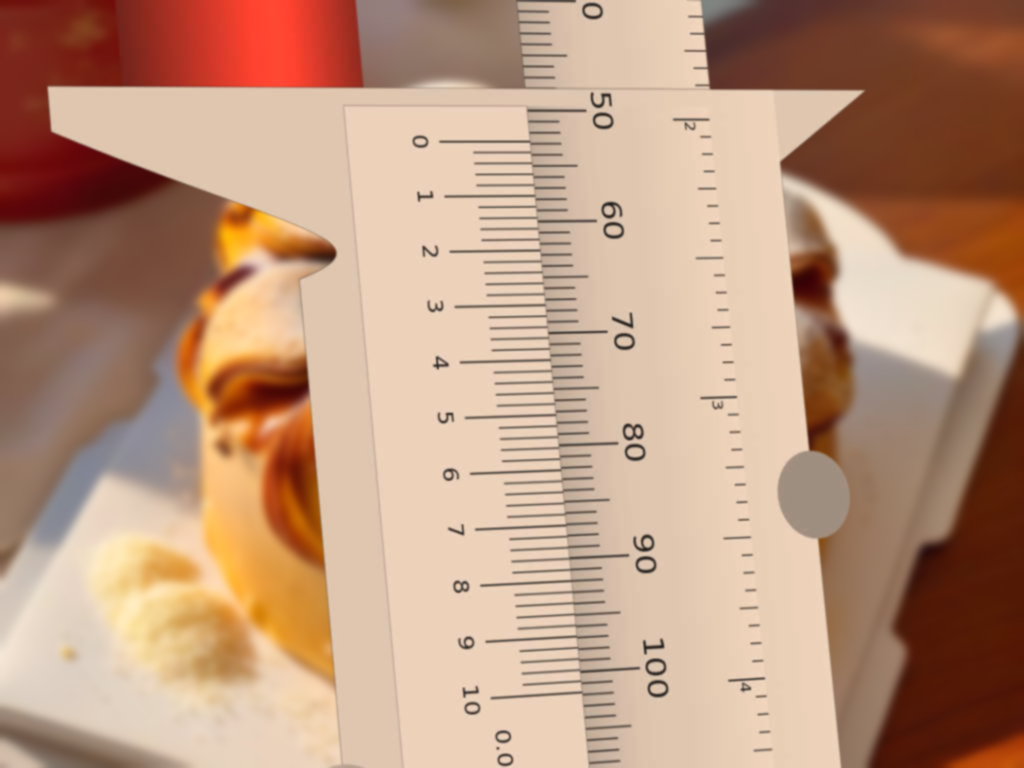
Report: 52.8mm
